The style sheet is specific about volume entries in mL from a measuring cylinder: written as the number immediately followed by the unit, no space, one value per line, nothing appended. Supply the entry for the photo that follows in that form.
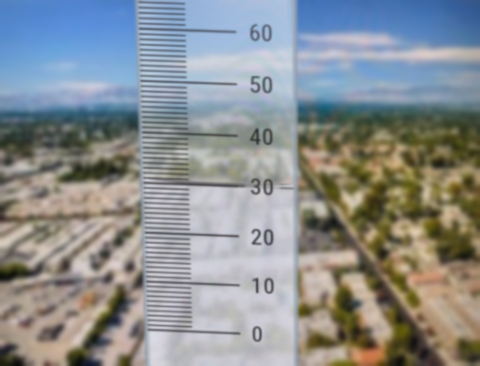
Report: 30mL
